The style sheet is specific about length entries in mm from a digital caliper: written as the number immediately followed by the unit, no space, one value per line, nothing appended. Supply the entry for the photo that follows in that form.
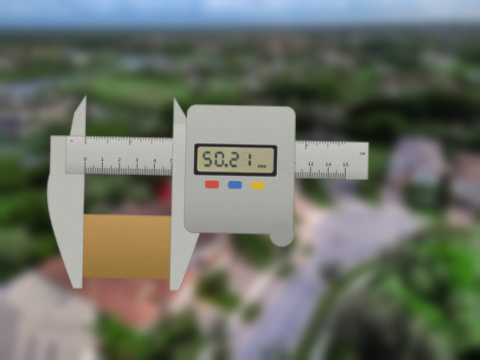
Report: 50.21mm
